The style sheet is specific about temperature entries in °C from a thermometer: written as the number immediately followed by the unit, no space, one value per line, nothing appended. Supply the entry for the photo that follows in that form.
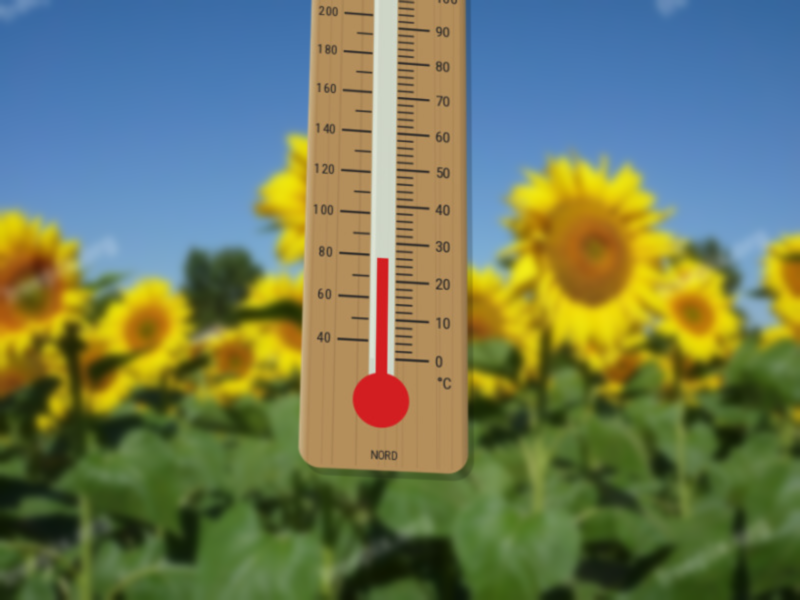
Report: 26°C
